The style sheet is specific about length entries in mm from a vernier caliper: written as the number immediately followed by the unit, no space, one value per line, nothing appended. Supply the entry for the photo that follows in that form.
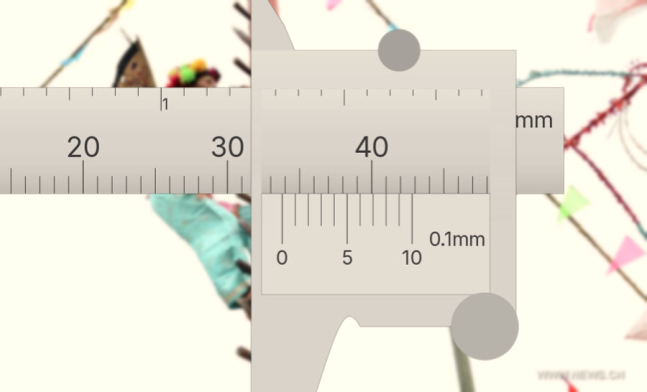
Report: 33.8mm
